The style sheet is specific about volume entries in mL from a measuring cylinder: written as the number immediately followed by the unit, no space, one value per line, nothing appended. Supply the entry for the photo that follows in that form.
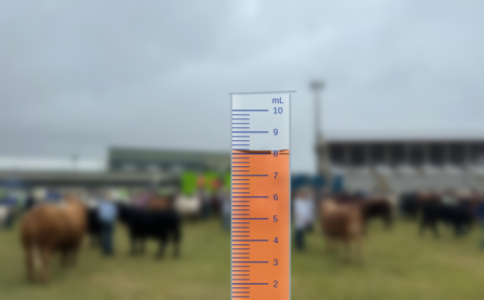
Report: 8mL
